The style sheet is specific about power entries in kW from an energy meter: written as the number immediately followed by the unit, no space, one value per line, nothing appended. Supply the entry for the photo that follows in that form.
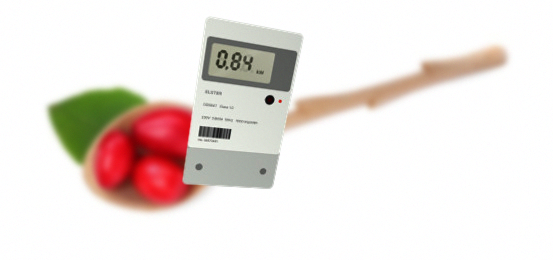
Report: 0.84kW
